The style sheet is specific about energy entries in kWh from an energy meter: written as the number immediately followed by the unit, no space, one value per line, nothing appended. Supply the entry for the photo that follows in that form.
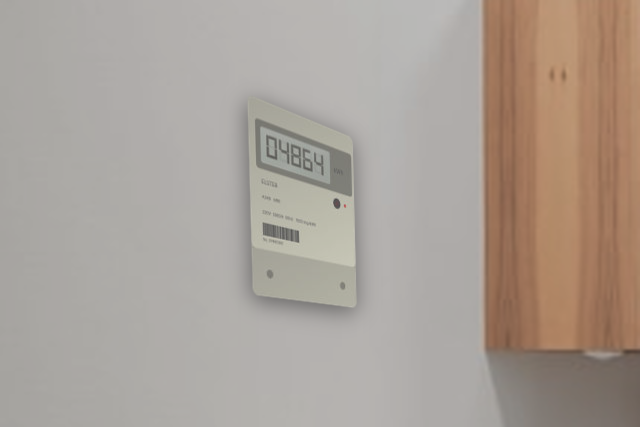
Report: 4864kWh
